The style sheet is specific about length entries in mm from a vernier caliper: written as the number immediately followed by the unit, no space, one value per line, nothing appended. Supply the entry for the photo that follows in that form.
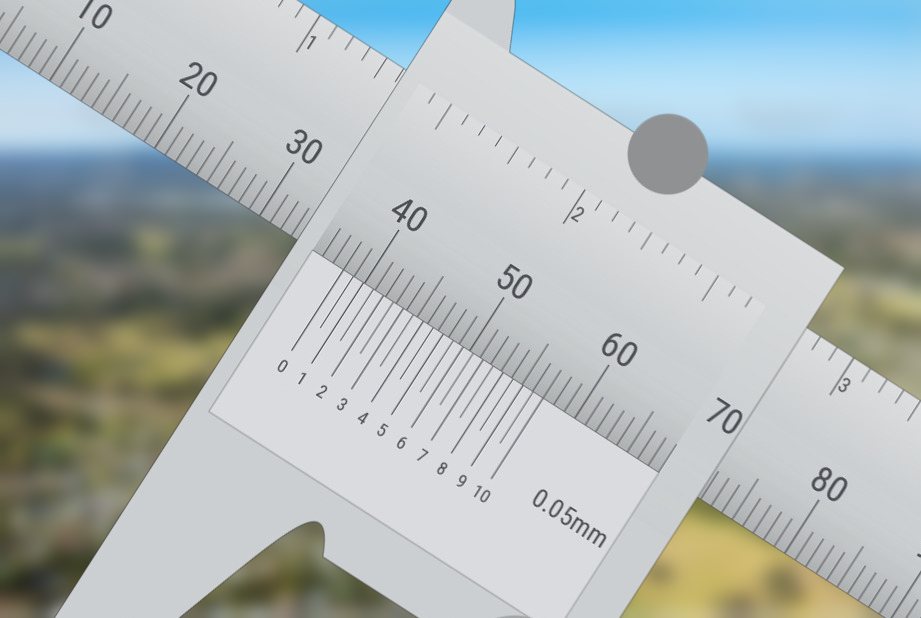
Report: 38.0mm
